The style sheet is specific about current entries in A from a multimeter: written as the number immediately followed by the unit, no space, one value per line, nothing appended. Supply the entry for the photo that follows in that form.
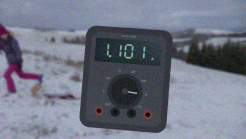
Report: 1.101A
